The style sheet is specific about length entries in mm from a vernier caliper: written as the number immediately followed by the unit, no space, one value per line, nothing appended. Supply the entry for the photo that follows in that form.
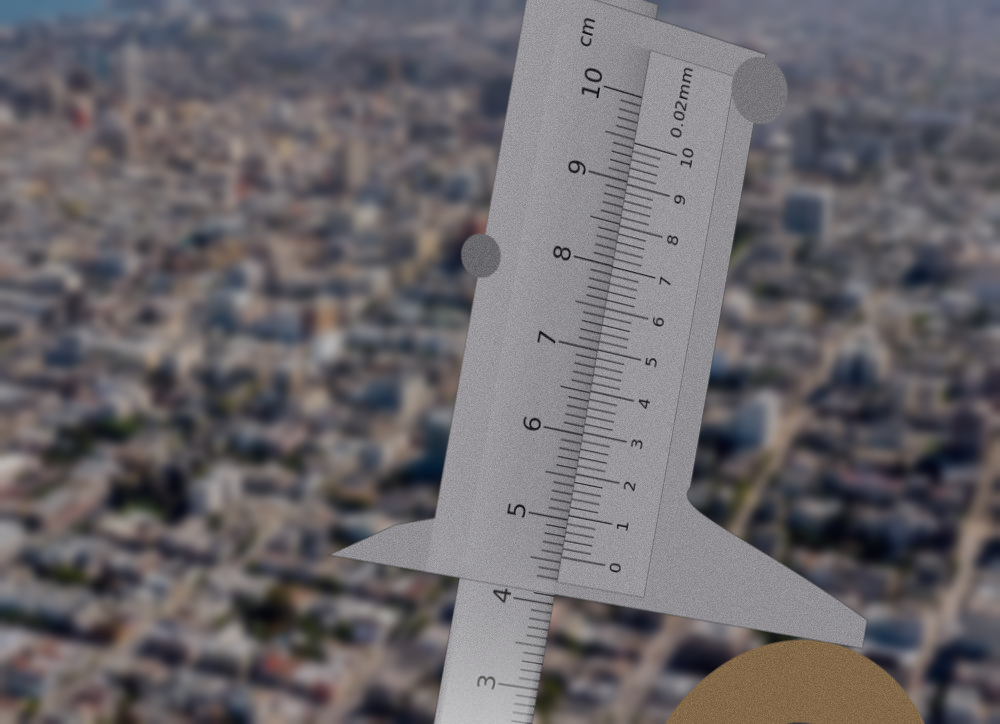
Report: 45.6mm
